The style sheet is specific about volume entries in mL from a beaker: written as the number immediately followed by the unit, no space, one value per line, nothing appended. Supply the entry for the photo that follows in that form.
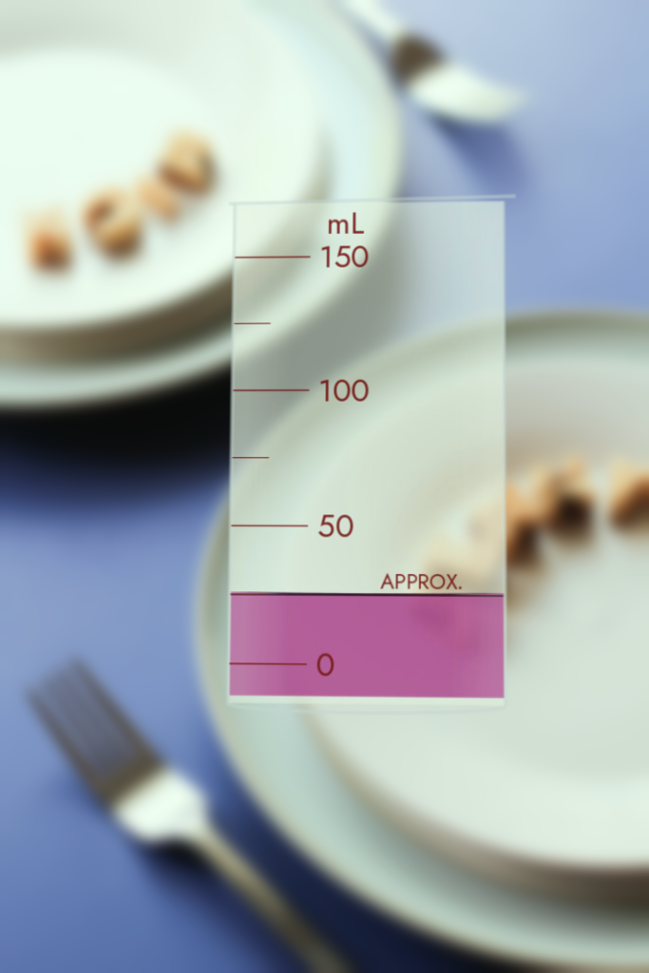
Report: 25mL
